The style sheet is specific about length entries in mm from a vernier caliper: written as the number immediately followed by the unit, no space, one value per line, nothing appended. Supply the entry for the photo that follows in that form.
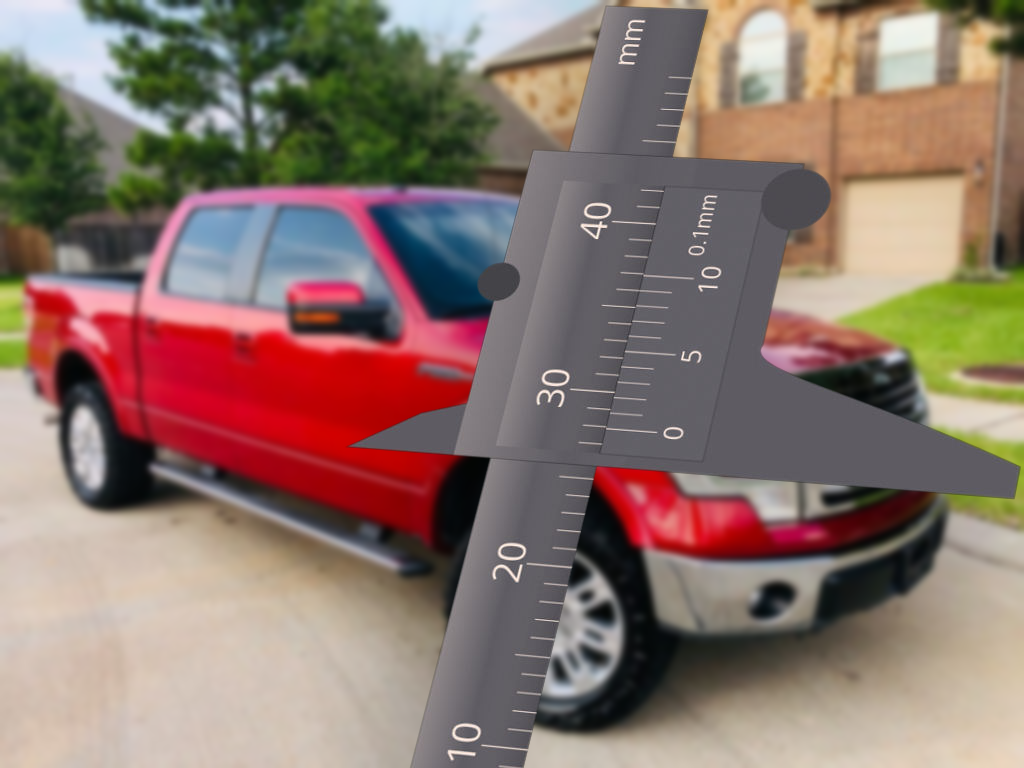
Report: 27.9mm
